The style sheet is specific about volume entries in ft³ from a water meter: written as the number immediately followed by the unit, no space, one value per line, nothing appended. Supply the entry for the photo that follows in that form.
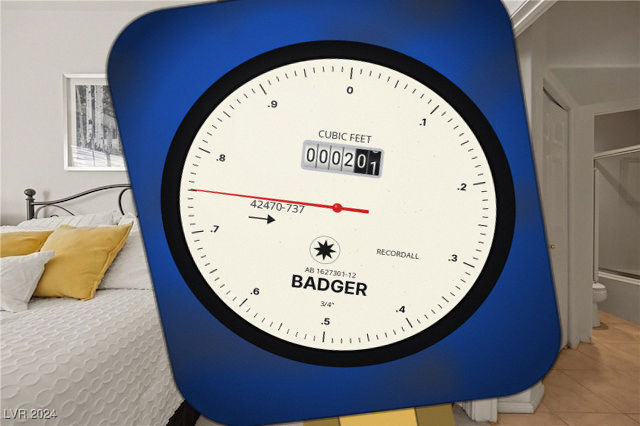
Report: 200.75ft³
